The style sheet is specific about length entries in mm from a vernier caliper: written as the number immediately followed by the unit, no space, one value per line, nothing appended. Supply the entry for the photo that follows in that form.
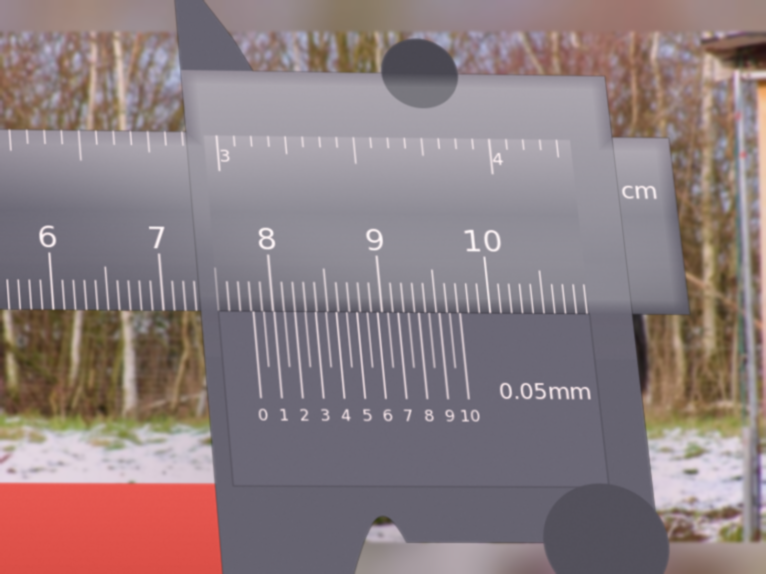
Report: 78.2mm
